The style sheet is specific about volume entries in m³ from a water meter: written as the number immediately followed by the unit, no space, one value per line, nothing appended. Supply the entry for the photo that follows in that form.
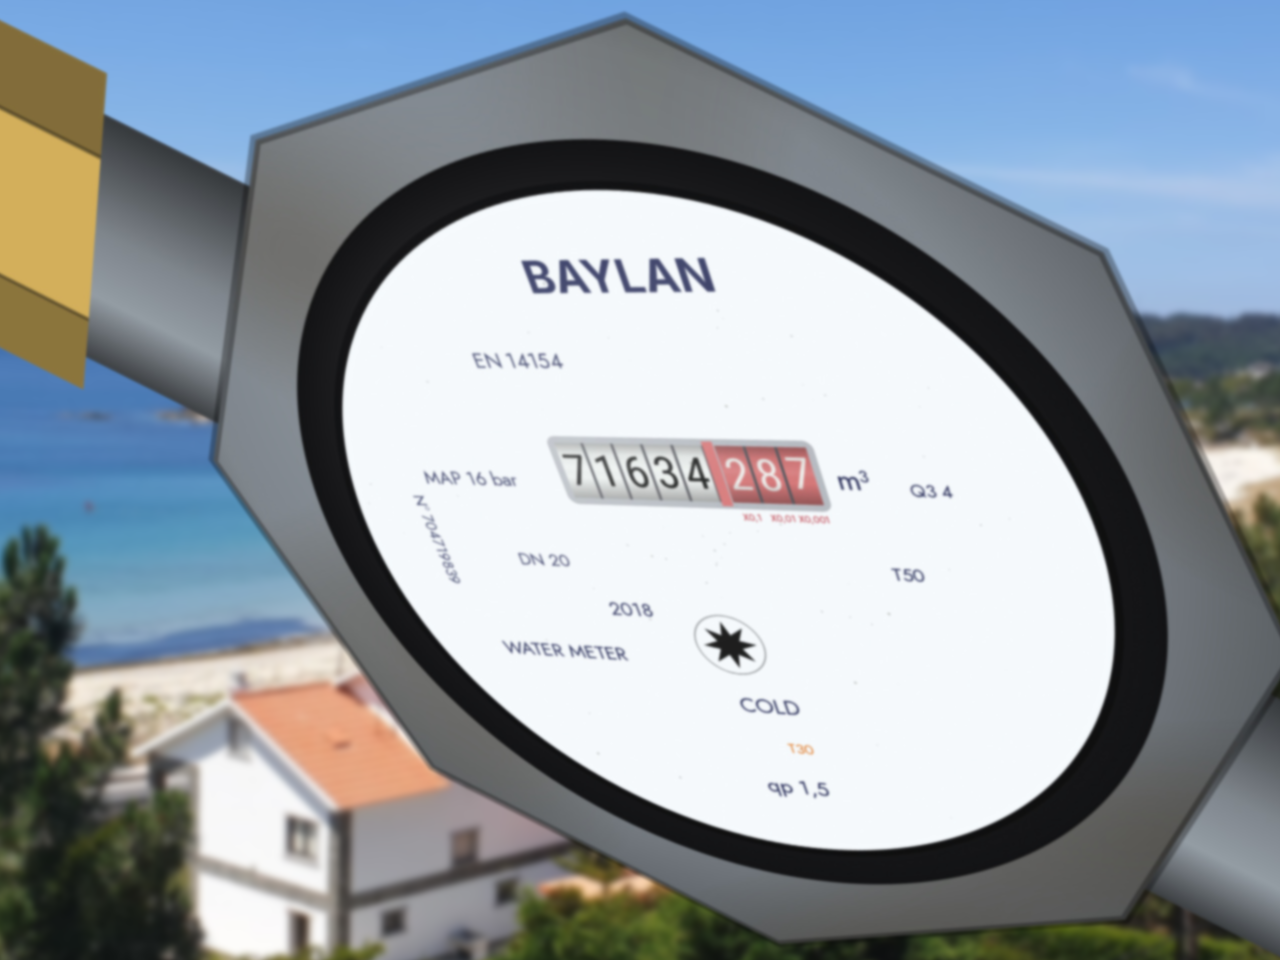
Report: 71634.287m³
